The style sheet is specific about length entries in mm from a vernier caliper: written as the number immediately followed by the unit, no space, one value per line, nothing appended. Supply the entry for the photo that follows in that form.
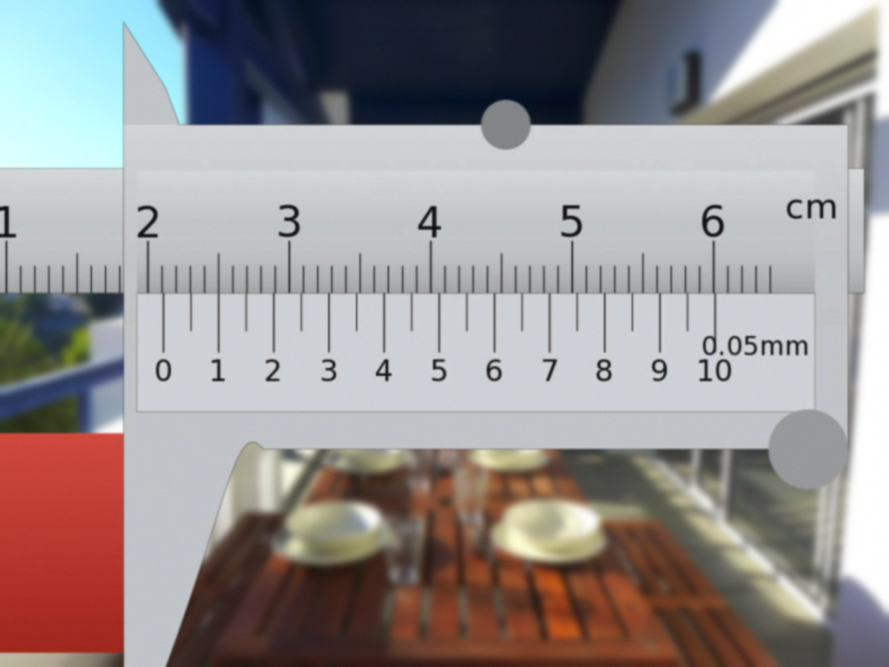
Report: 21.1mm
